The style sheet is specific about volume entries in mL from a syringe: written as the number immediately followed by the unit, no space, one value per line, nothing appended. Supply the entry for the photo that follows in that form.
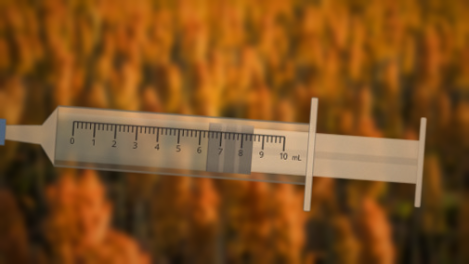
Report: 6.4mL
